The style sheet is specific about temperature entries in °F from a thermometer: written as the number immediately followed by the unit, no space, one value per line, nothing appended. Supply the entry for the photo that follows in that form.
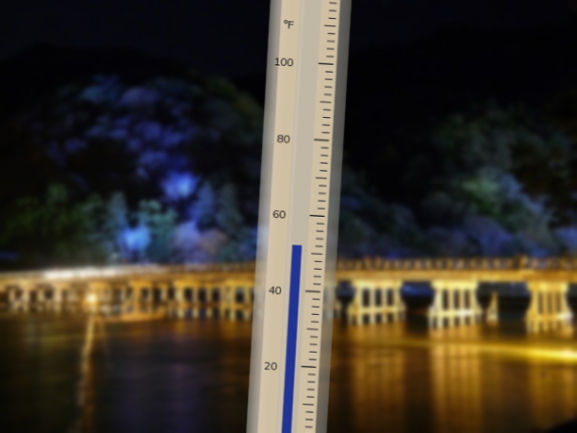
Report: 52°F
